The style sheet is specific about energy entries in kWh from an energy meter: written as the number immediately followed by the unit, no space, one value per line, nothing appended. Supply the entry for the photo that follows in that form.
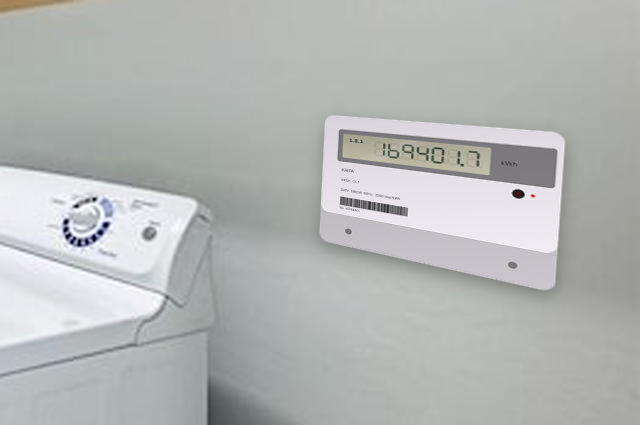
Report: 169401.7kWh
